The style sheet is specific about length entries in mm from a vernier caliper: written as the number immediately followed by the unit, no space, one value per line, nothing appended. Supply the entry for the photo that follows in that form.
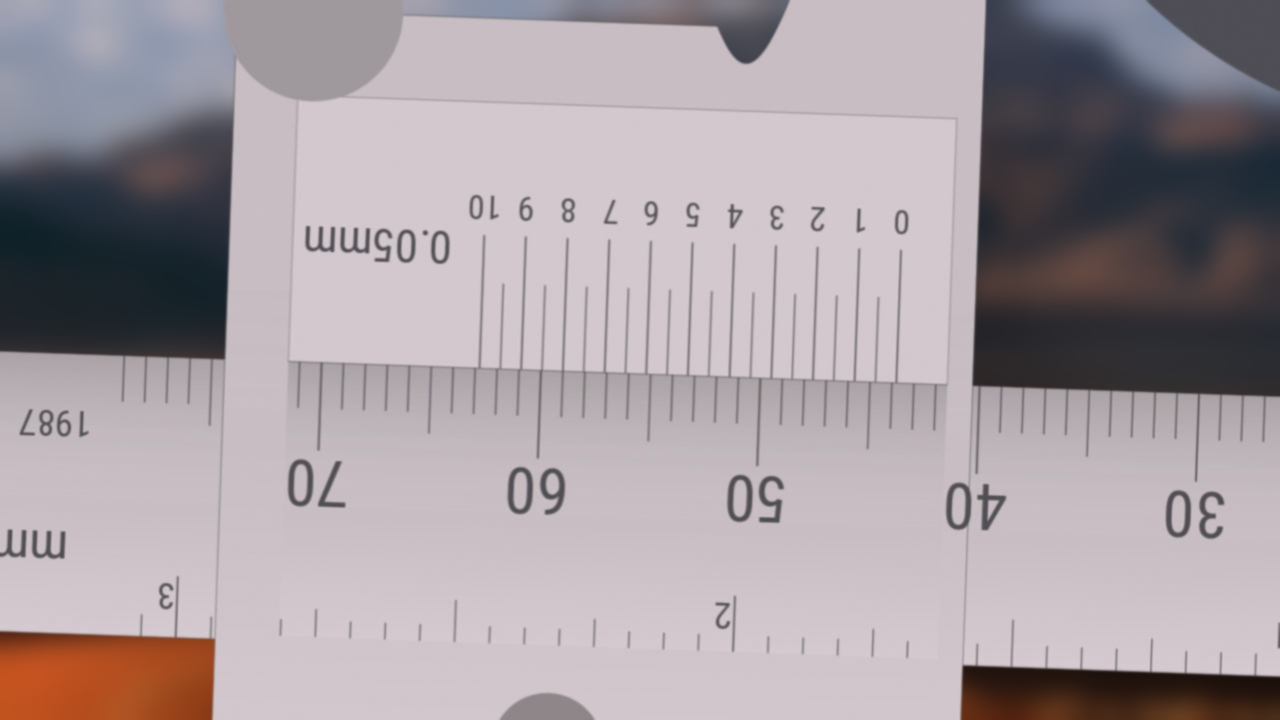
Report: 43.8mm
